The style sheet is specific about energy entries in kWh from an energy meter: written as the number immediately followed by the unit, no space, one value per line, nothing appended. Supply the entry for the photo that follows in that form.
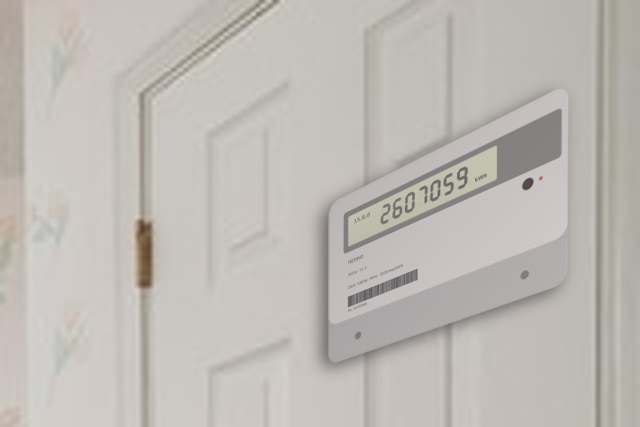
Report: 2607059kWh
